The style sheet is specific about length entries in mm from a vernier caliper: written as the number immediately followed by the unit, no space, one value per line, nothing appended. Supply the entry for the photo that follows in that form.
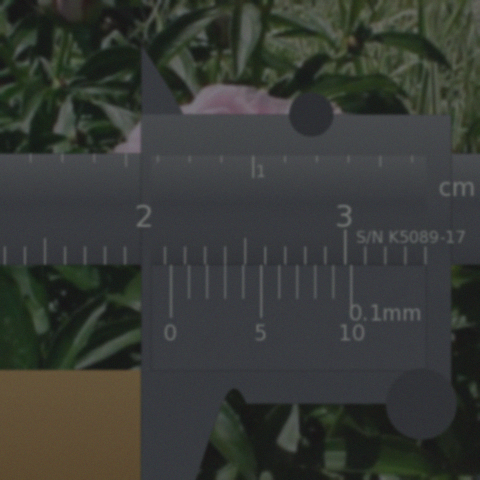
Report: 21.3mm
